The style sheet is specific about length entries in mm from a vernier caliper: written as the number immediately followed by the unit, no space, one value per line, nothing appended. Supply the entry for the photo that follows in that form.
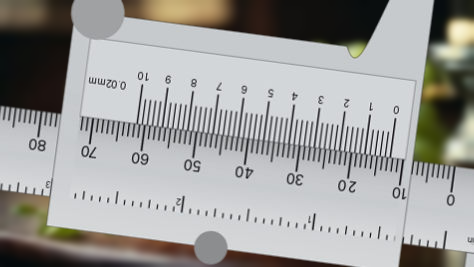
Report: 12.5mm
